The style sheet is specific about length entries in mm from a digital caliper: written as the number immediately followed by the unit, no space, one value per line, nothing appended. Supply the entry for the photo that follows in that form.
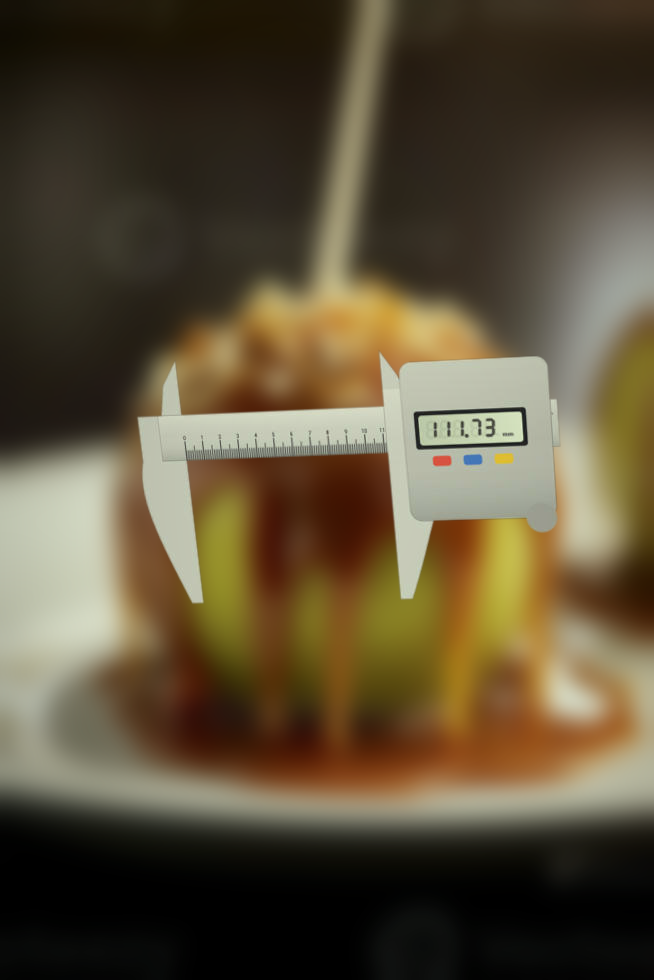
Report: 111.73mm
